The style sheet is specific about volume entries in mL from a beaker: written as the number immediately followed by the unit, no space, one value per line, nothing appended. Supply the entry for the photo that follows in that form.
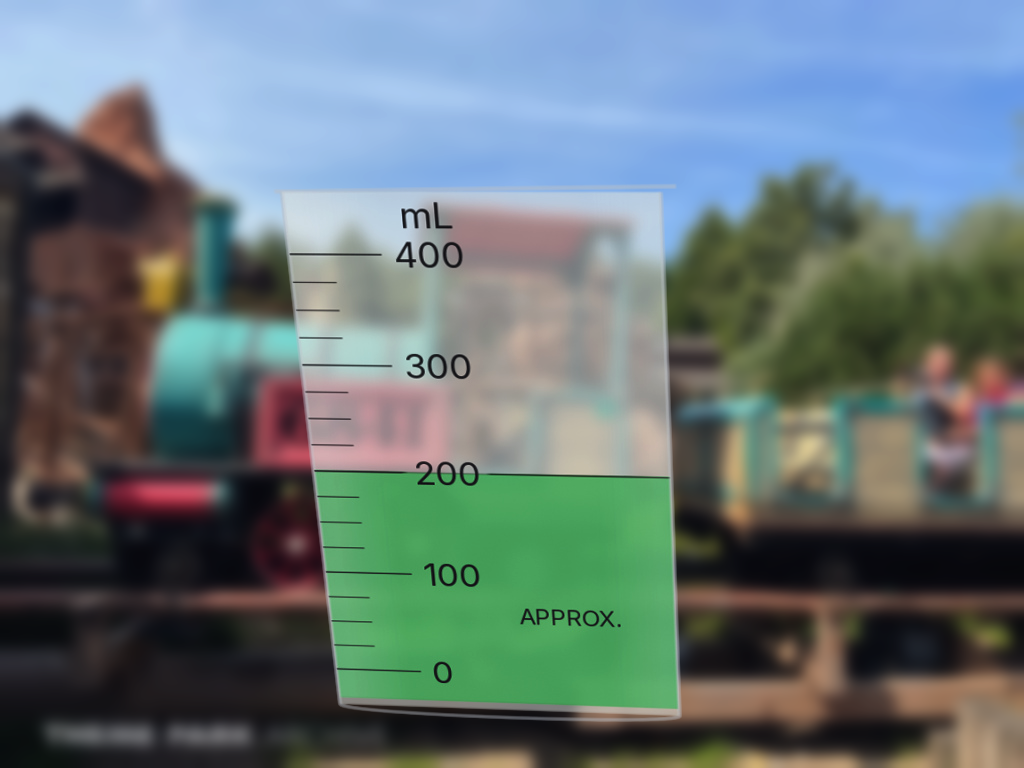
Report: 200mL
